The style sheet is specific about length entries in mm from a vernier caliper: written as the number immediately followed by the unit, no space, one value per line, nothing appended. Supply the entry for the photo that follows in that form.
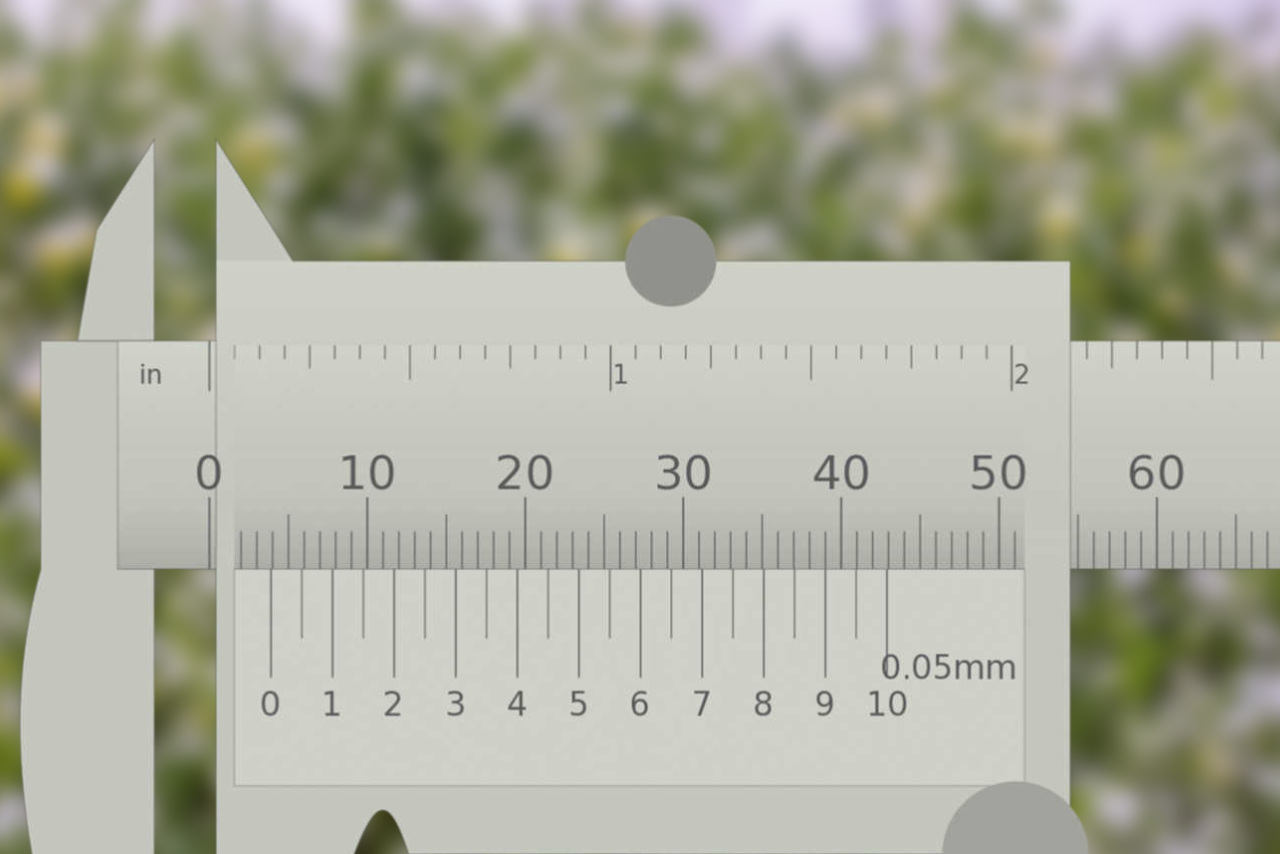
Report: 3.9mm
